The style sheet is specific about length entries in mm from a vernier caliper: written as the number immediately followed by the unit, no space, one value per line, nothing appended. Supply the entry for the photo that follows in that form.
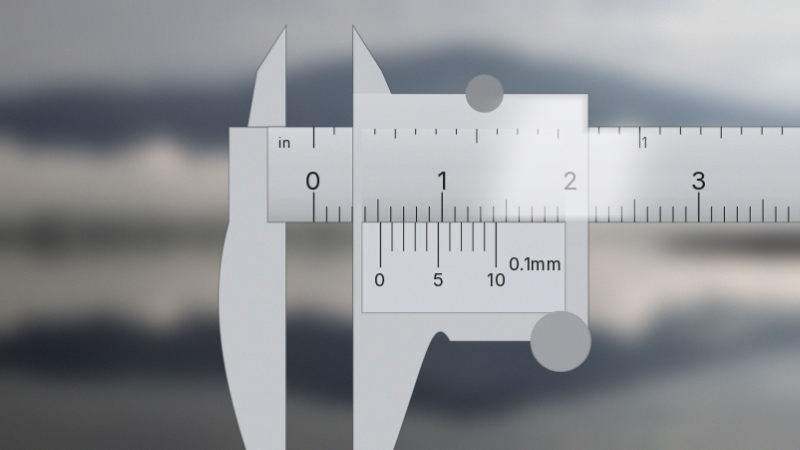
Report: 5.2mm
